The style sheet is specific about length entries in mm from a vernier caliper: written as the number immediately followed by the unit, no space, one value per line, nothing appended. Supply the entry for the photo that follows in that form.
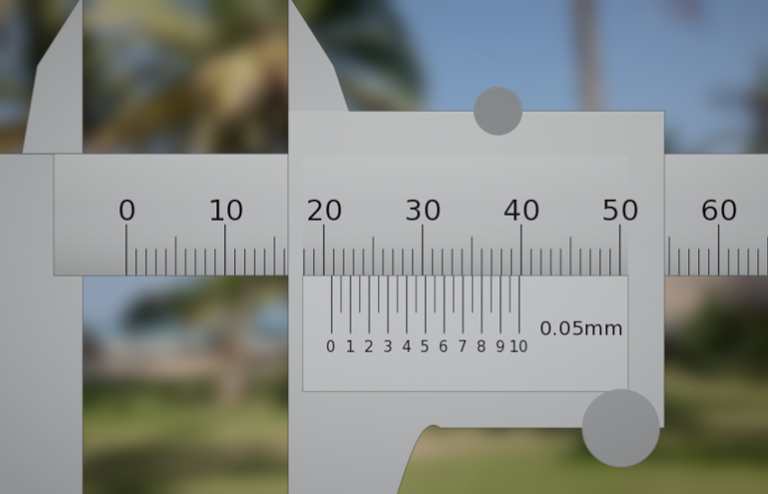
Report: 20.8mm
